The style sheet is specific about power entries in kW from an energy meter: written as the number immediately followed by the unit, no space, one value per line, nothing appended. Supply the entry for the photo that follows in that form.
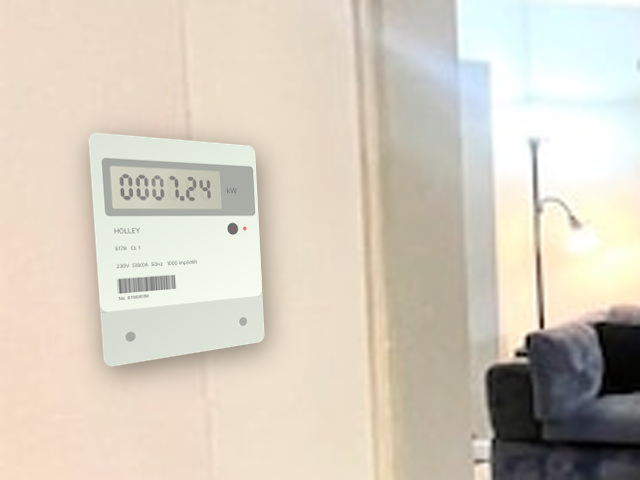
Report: 7.24kW
